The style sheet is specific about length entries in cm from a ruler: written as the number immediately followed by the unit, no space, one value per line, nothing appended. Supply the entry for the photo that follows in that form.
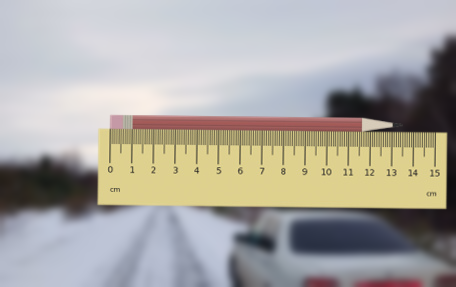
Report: 13.5cm
